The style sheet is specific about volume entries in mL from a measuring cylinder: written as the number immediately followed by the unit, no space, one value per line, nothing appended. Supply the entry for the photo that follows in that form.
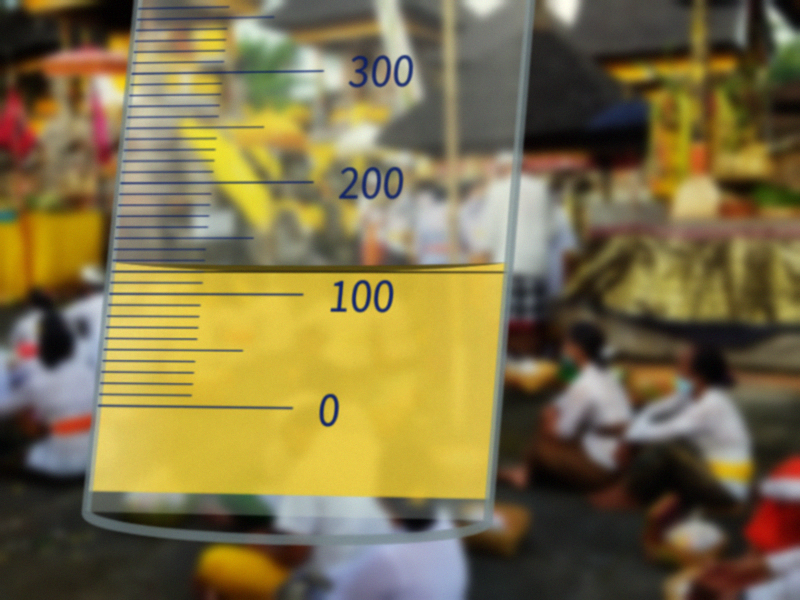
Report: 120mL
